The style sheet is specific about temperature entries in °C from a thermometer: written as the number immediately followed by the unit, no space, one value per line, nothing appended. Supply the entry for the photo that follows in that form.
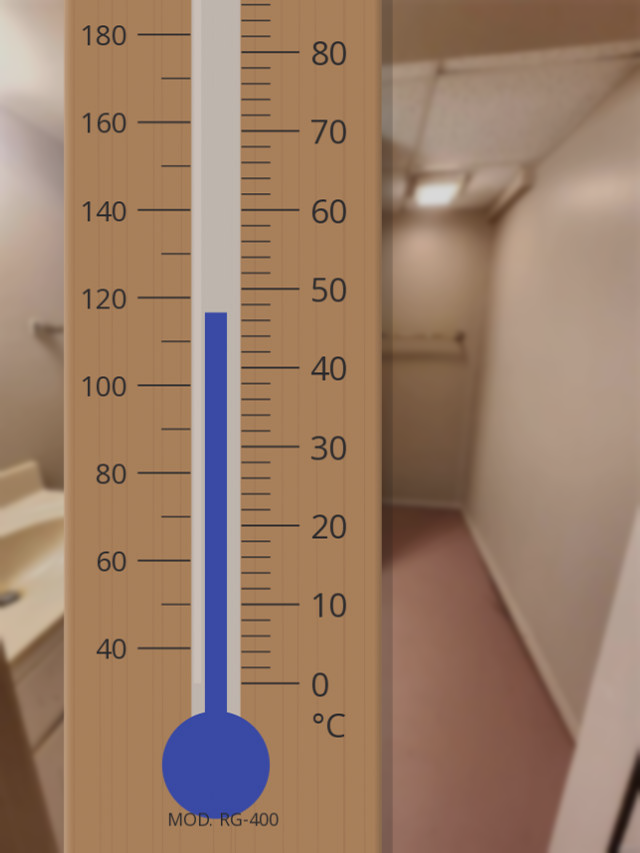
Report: 47°C
